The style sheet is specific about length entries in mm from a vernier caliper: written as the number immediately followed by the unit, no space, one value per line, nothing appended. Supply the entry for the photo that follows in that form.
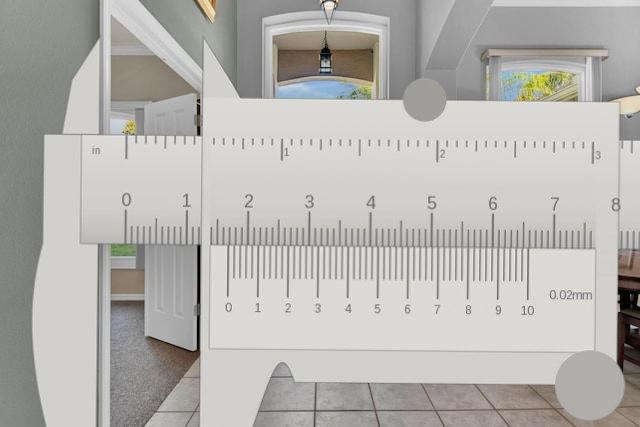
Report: 16.8mm
